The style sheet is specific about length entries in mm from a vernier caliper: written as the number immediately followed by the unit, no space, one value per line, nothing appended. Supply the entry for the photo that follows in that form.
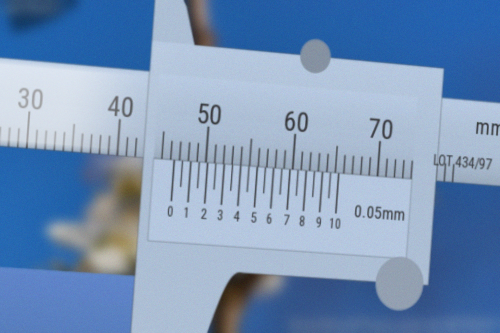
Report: 46.4mm
